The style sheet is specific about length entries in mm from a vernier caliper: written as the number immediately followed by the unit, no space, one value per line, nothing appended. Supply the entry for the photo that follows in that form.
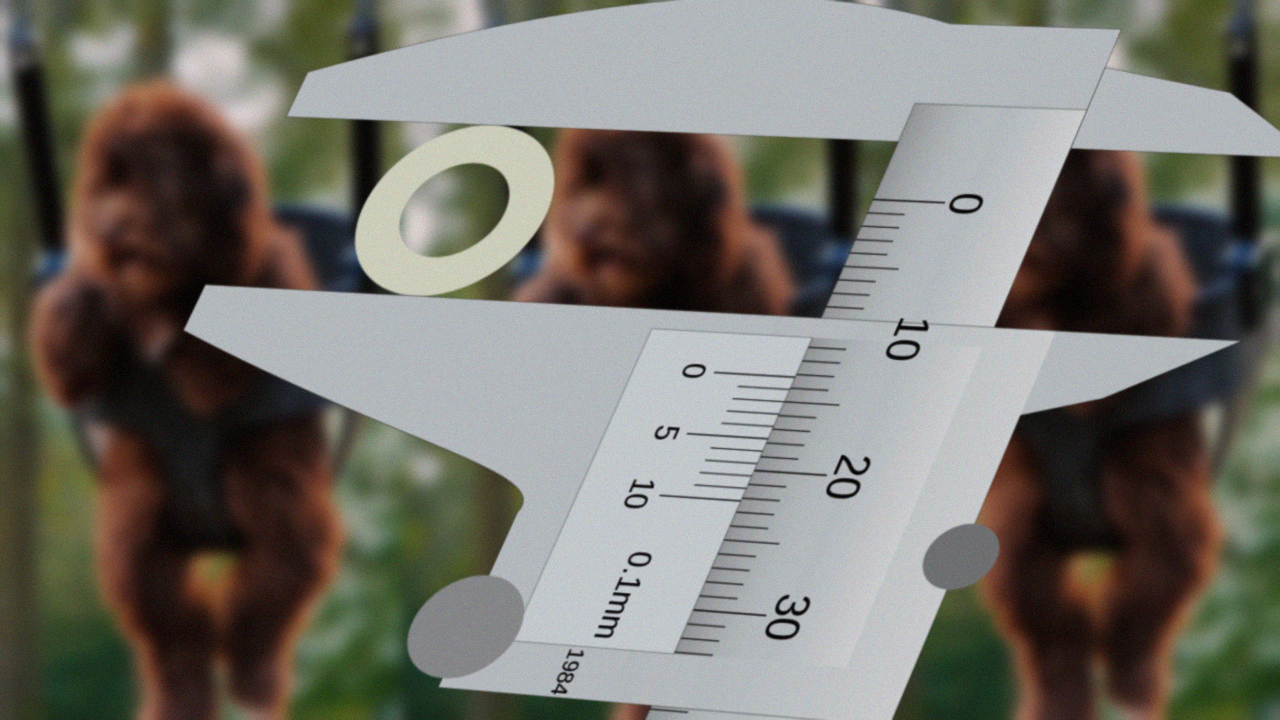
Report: 13.2mm
